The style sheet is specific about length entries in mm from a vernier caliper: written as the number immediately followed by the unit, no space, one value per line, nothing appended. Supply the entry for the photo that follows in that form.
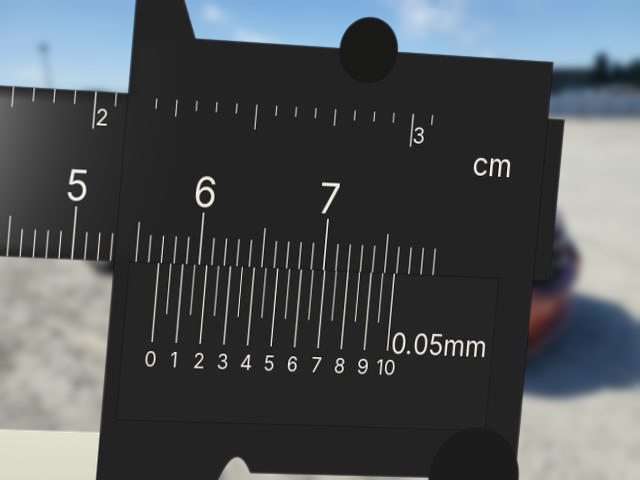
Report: 56.8mm
